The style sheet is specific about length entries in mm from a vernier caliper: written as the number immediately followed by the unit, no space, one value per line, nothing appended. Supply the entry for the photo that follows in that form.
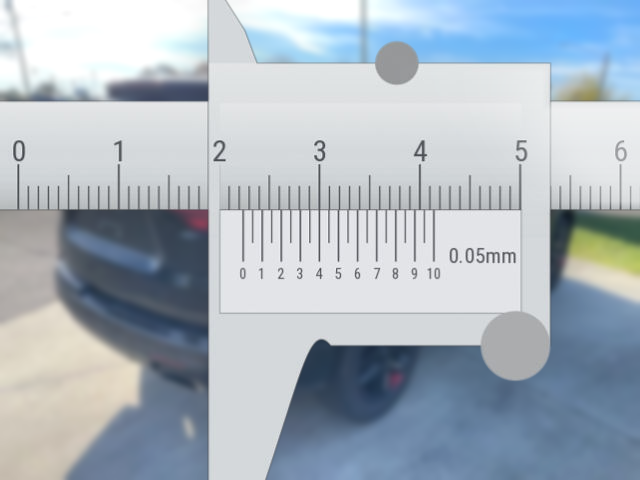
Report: 22.4mm
